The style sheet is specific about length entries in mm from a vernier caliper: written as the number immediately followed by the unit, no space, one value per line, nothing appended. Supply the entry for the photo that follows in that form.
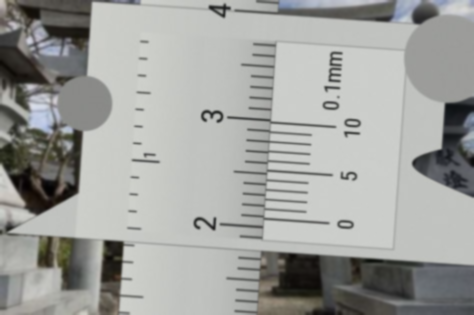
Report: 20.8mm
